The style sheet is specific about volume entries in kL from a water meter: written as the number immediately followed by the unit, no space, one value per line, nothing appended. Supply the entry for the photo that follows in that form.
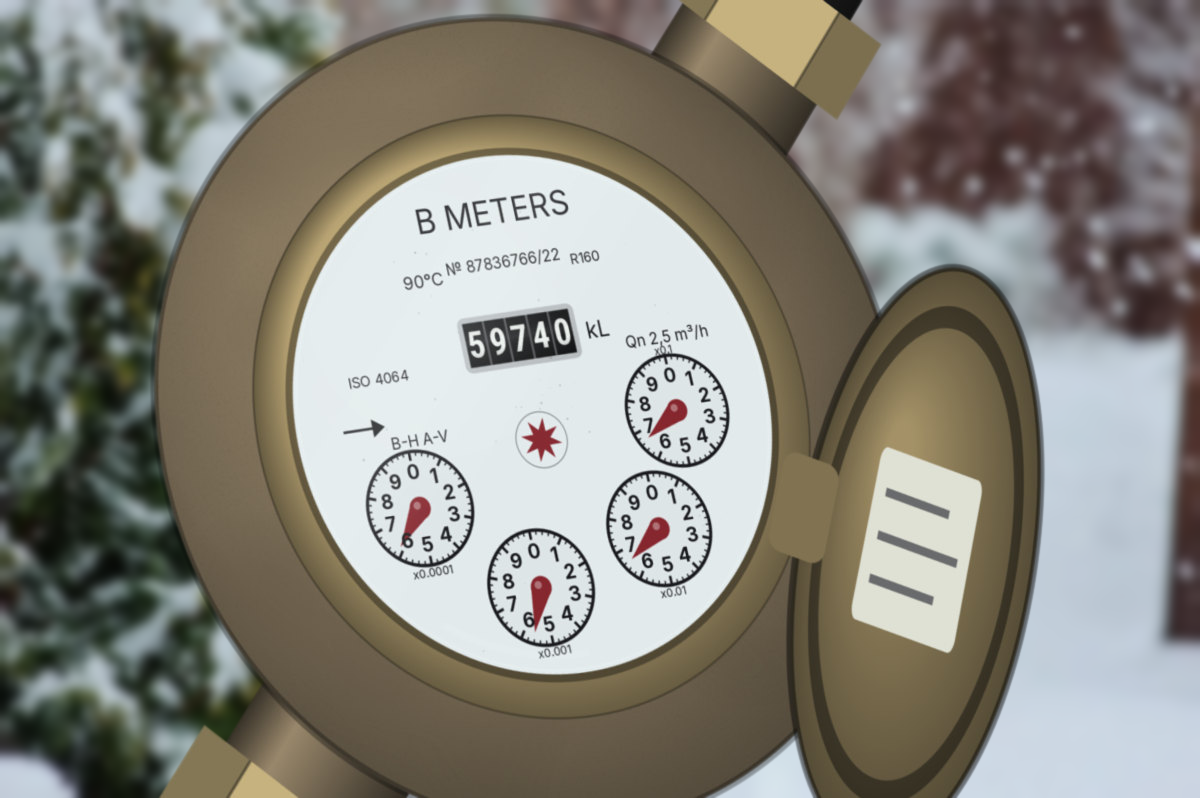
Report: 59740.6656kL
